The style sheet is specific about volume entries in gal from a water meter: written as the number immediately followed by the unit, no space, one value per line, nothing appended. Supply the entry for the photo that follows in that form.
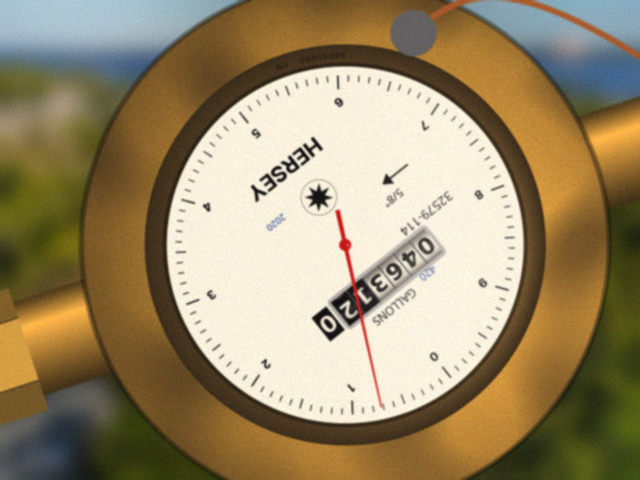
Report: 463120.7gal
